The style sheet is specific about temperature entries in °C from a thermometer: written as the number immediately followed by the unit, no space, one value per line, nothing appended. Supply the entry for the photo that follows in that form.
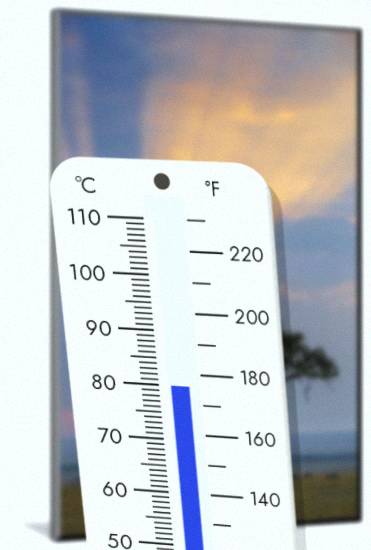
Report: 80°C
